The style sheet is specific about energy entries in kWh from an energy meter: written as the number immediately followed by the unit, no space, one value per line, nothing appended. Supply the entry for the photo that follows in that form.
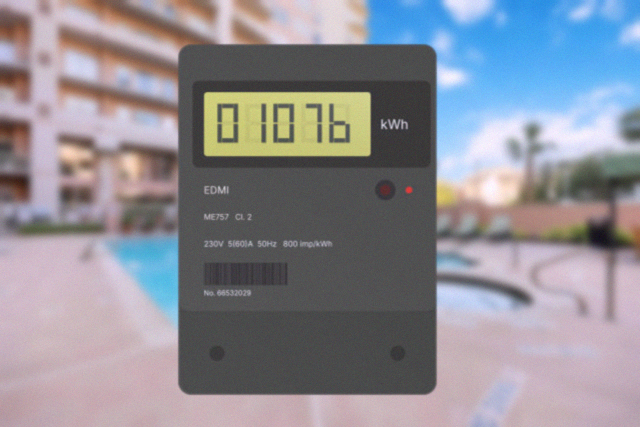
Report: 1076kWh
